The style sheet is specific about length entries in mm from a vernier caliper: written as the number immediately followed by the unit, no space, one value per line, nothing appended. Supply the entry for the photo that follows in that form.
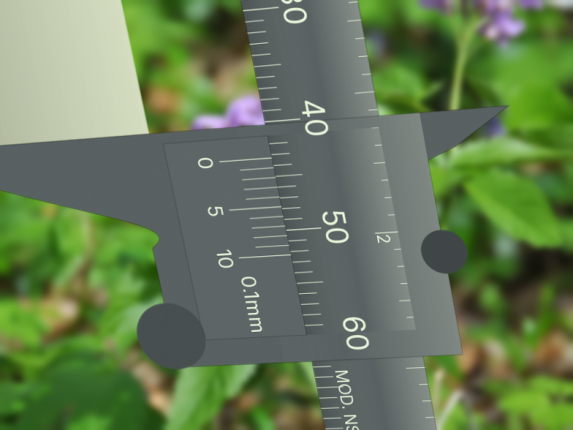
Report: 43.3mm
